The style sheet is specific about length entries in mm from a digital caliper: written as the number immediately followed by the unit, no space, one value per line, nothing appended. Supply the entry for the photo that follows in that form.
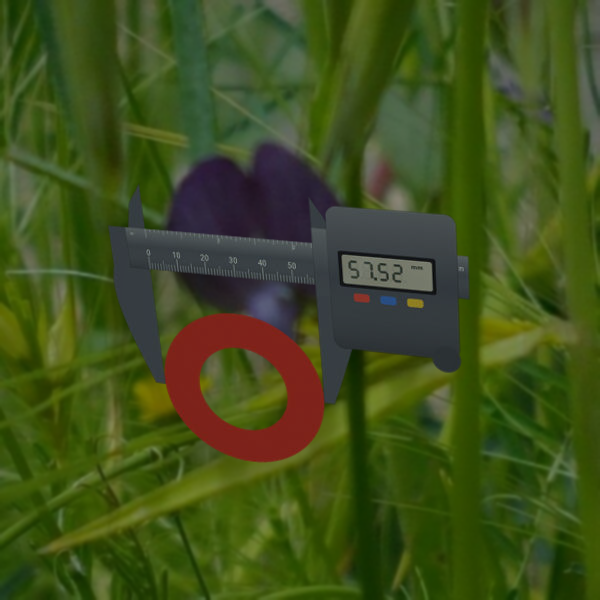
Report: 57.52mm
